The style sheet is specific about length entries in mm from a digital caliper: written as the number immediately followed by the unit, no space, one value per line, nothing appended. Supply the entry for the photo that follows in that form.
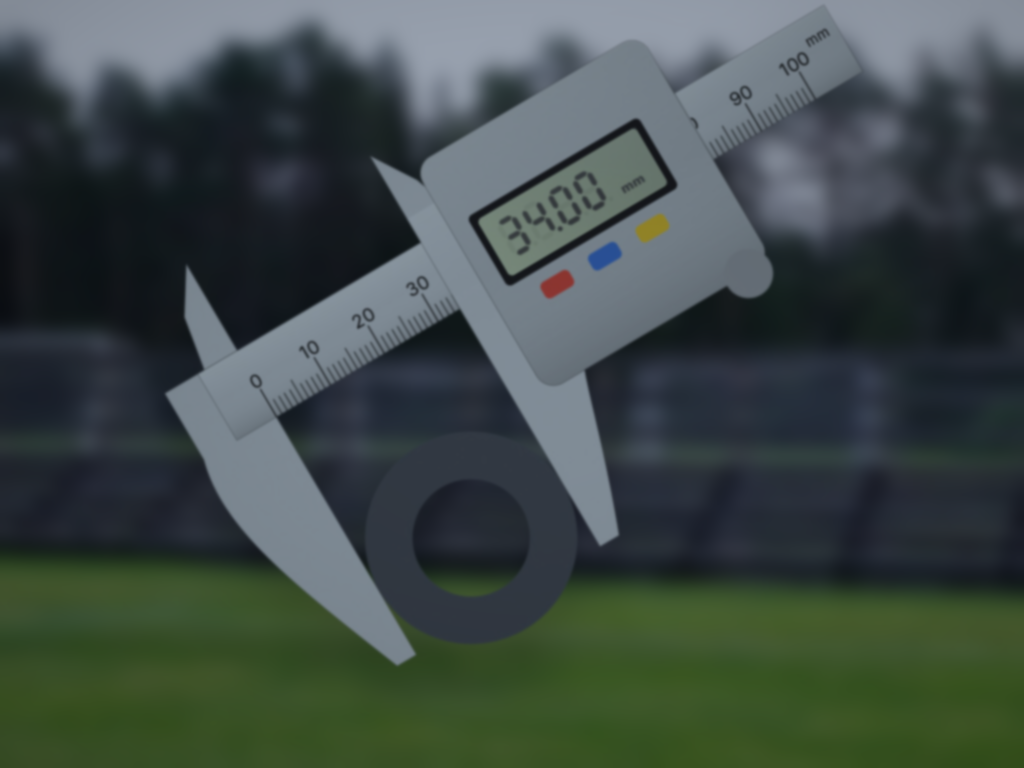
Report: 34.00mm
